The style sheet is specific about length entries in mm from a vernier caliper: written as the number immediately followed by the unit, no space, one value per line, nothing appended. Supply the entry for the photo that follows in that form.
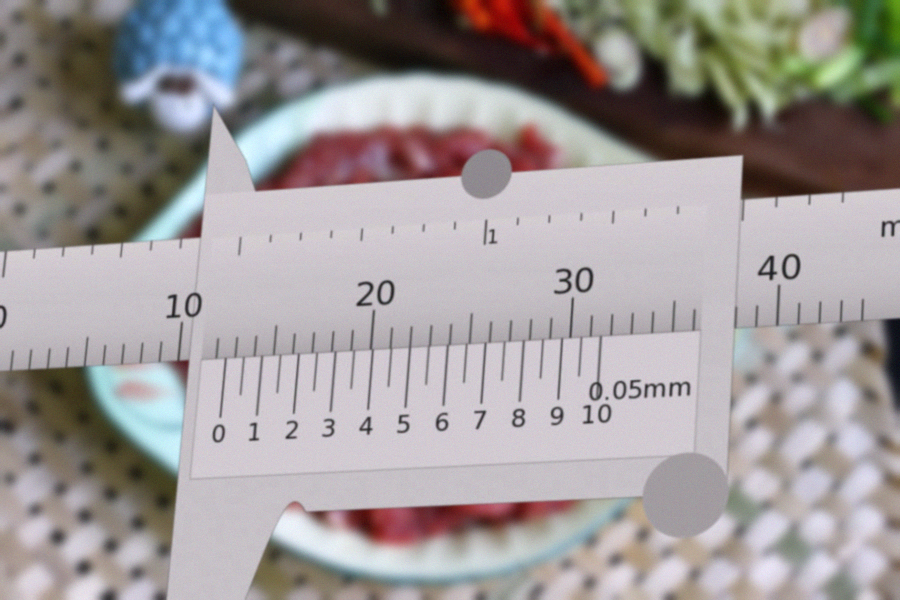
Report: 12.5mm
